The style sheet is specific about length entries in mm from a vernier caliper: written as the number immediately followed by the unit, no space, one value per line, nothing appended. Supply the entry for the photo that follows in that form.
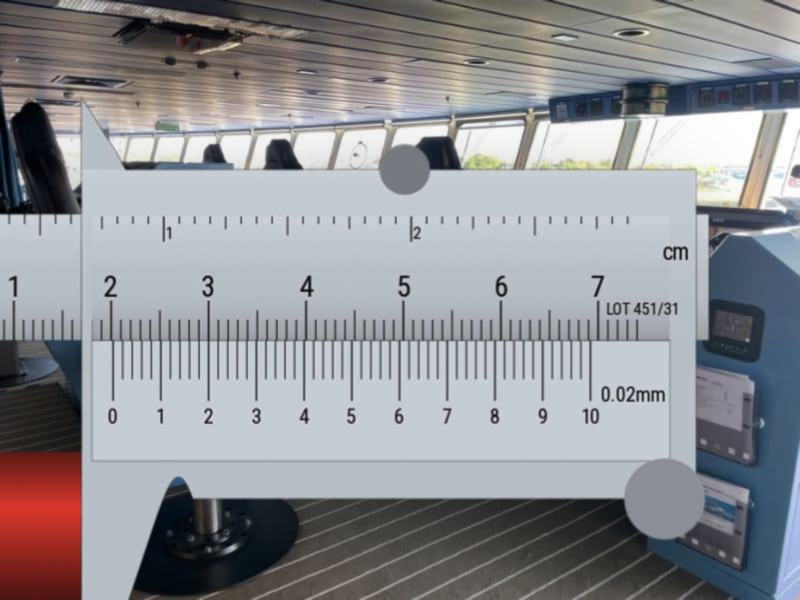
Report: 20.2mm
